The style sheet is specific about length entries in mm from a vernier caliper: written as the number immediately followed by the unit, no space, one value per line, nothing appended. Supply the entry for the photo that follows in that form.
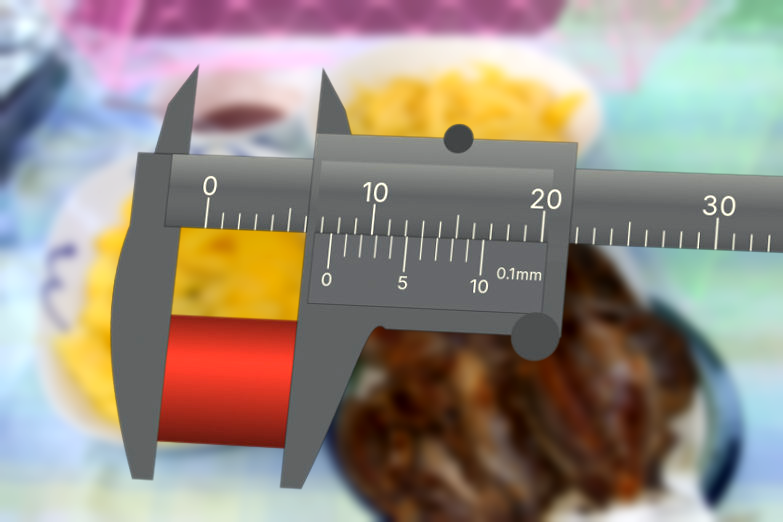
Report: 7.6mm
